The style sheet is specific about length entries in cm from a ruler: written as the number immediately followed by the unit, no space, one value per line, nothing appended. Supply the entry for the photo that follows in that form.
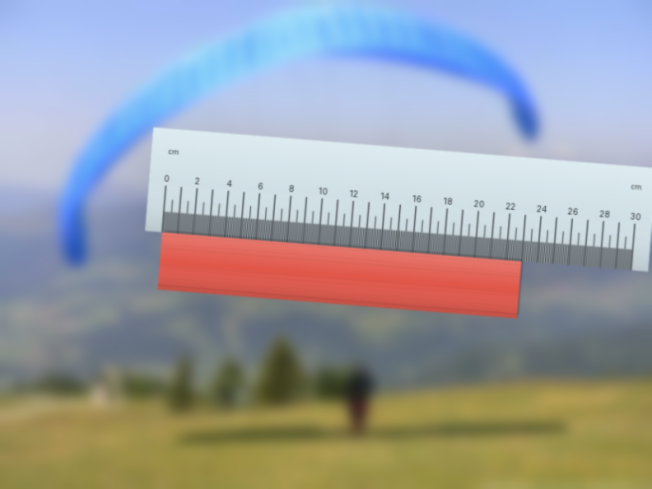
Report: 23cm
